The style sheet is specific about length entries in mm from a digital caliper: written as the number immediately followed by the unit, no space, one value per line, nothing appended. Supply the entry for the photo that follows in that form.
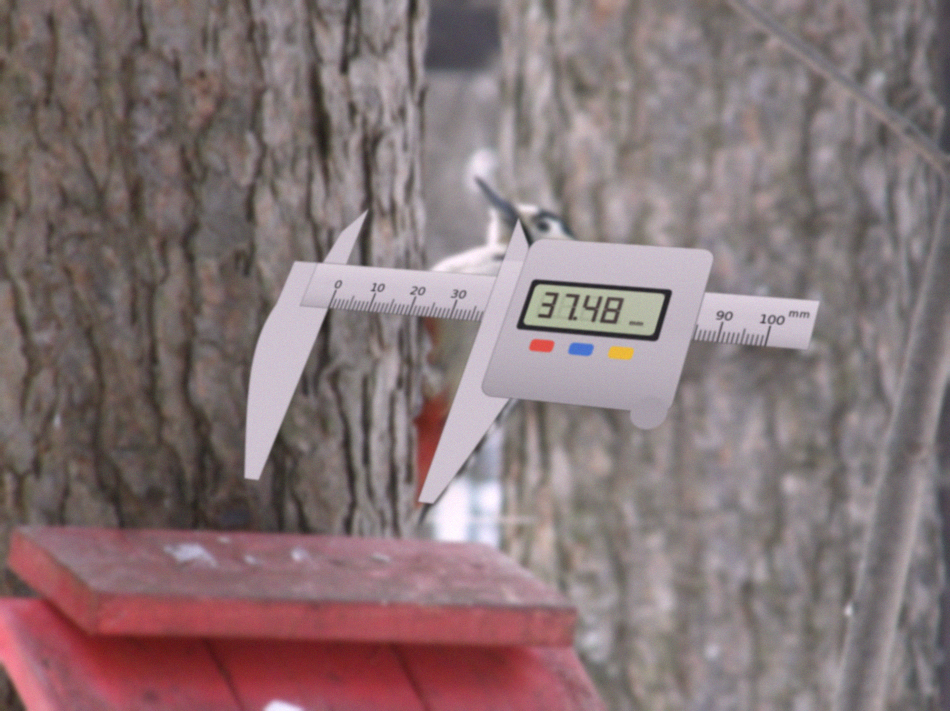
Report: 37.48mm
